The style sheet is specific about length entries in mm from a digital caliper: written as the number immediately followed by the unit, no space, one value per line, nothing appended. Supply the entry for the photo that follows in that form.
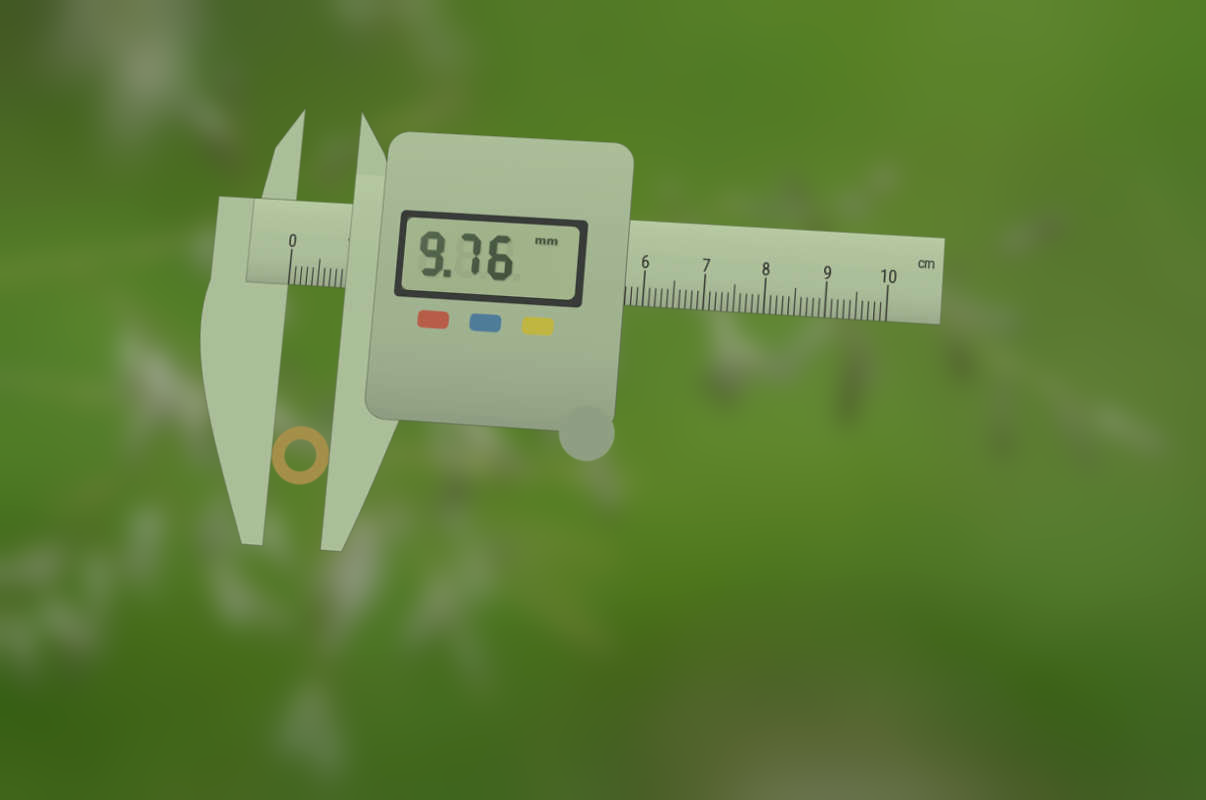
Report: 9.76mm
